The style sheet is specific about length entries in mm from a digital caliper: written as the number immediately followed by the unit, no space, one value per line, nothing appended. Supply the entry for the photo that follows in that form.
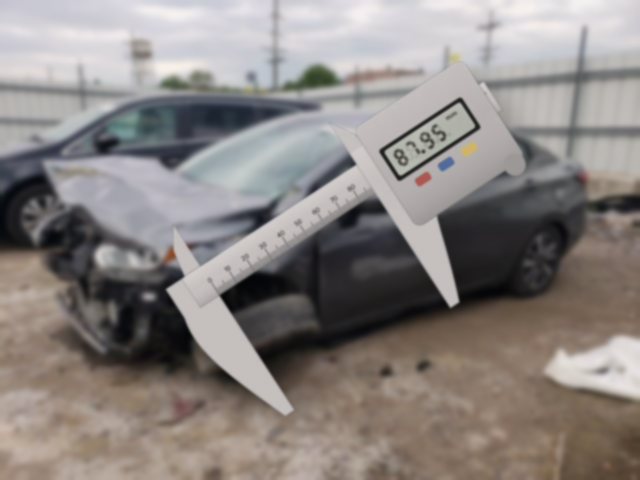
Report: 87.95mm
